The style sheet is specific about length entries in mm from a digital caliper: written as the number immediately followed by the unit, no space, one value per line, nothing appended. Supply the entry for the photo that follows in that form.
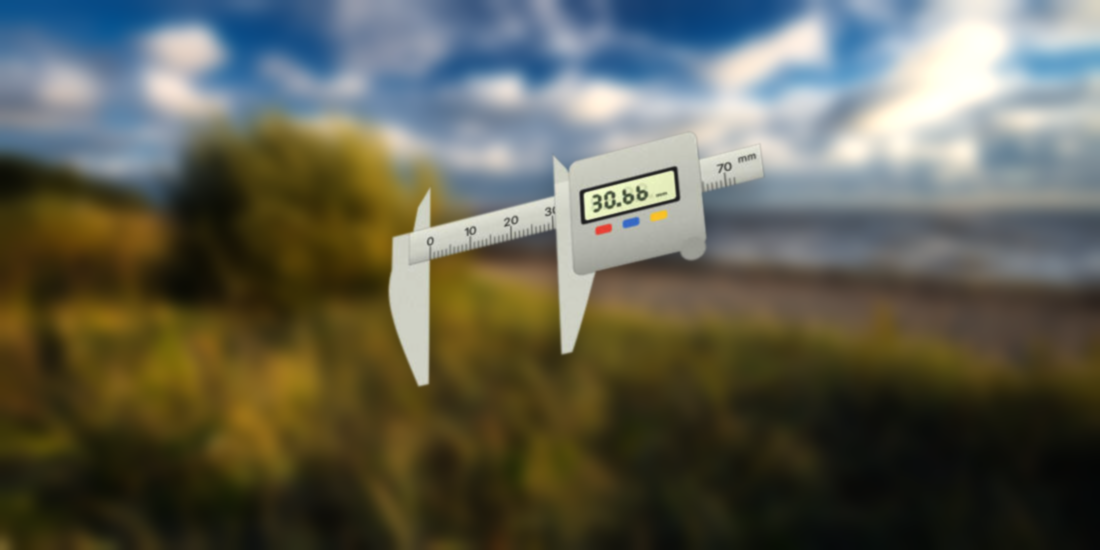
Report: 30.66mm
